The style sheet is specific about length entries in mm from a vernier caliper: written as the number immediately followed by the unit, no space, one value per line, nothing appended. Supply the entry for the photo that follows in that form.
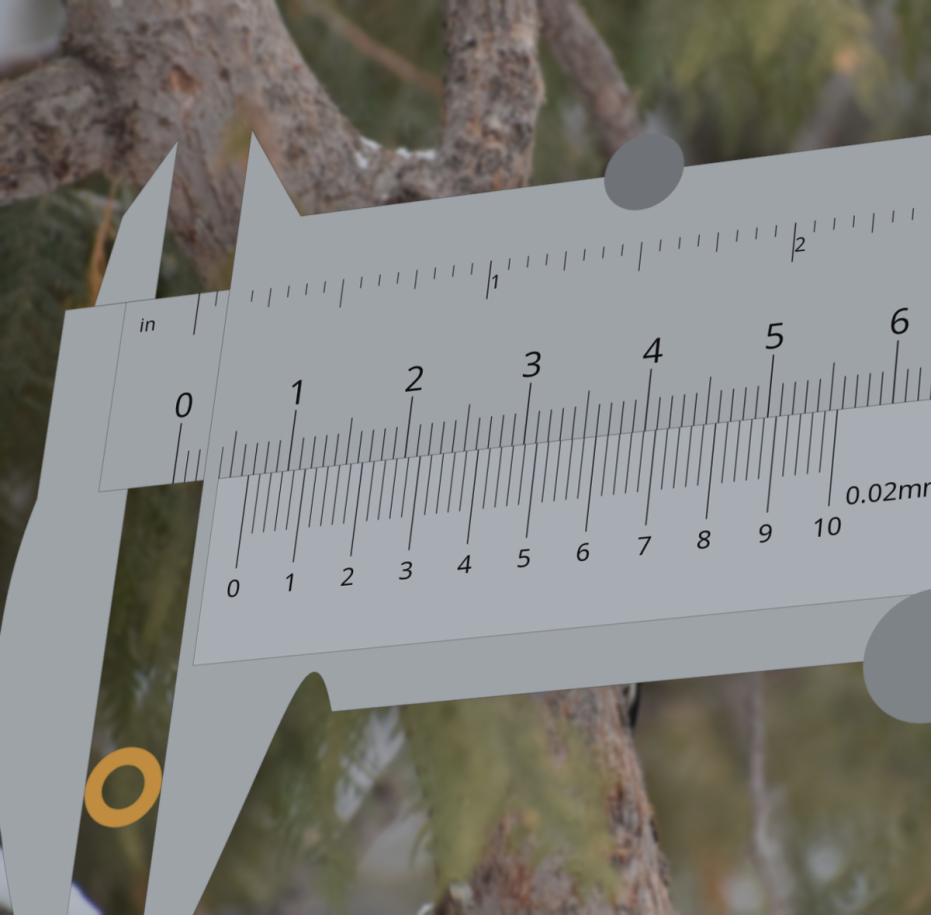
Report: 6.6mm
